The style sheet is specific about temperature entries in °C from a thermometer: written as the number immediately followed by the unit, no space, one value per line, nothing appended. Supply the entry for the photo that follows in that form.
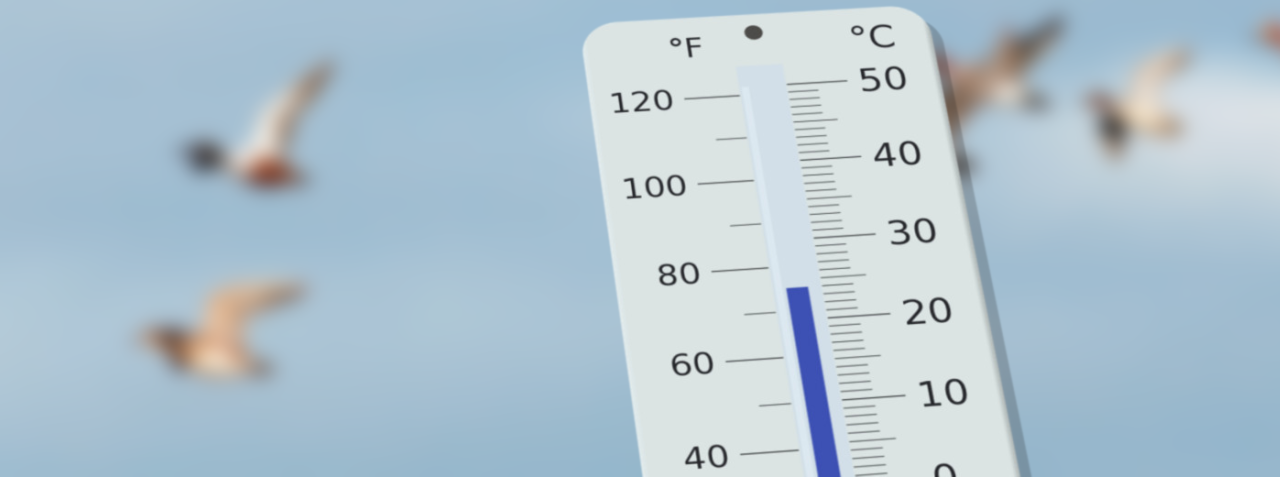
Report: 24°C
